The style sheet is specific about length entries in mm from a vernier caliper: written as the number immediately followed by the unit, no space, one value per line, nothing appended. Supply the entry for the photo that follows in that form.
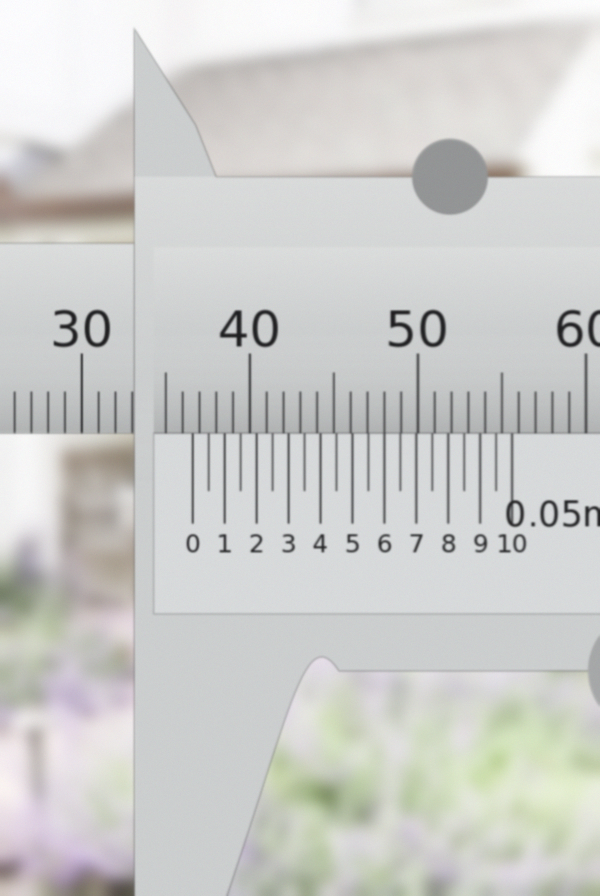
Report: 36.6mm
